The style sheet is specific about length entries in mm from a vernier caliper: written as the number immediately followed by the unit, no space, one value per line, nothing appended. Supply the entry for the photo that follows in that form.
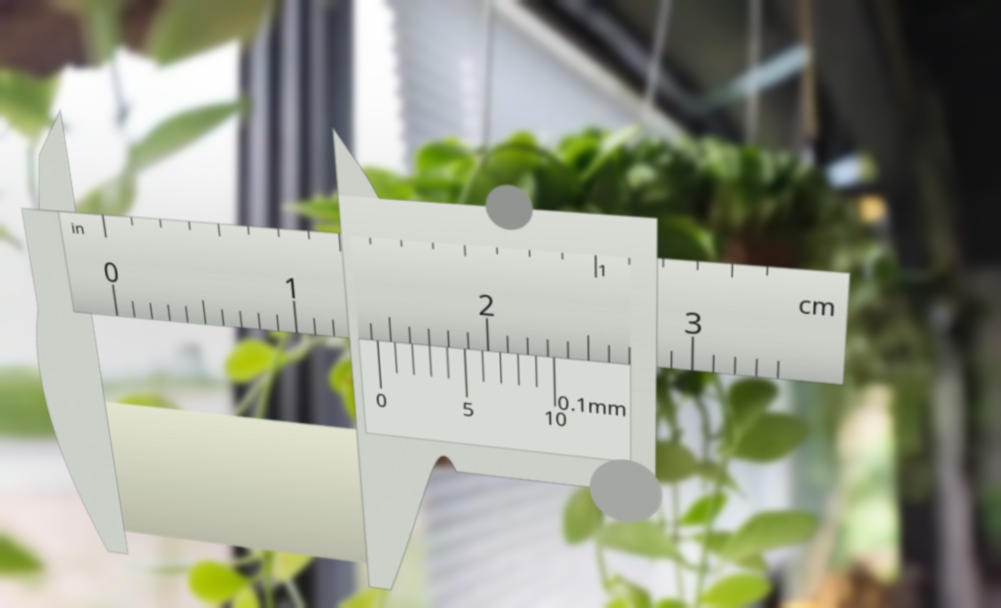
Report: 14.3mm
